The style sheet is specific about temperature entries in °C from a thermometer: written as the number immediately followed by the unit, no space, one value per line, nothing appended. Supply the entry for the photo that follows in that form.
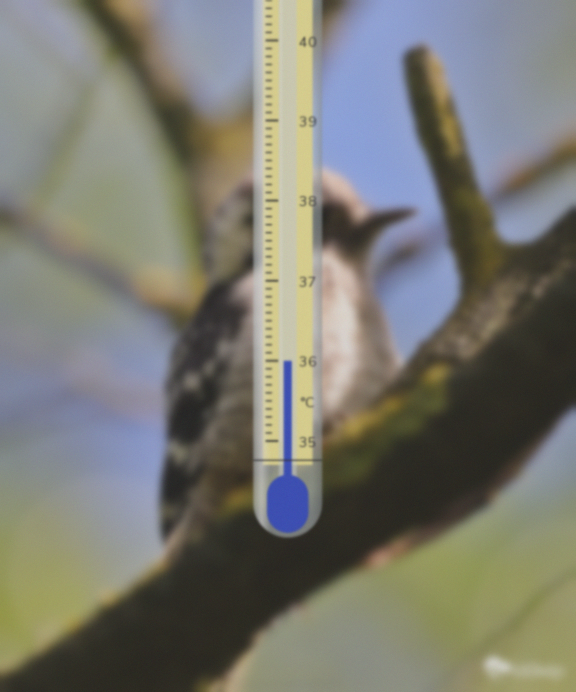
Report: 36°C
